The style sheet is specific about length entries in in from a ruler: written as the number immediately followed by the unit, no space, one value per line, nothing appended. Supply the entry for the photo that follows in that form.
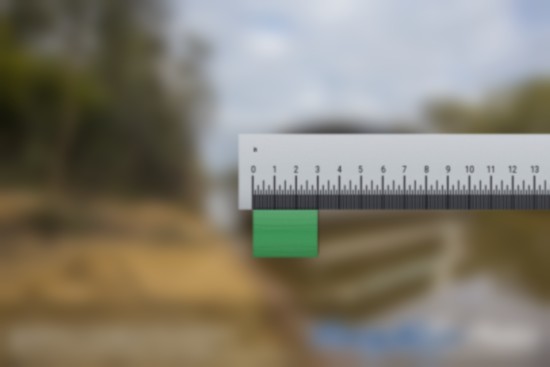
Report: 3in
